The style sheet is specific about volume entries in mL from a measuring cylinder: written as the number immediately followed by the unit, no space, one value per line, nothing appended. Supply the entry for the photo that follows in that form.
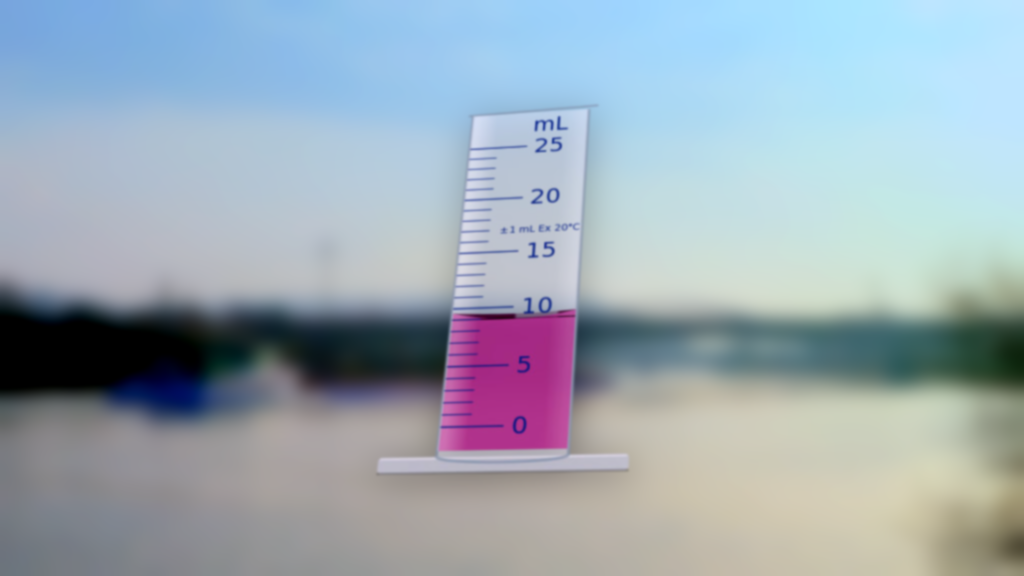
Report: 9mL
